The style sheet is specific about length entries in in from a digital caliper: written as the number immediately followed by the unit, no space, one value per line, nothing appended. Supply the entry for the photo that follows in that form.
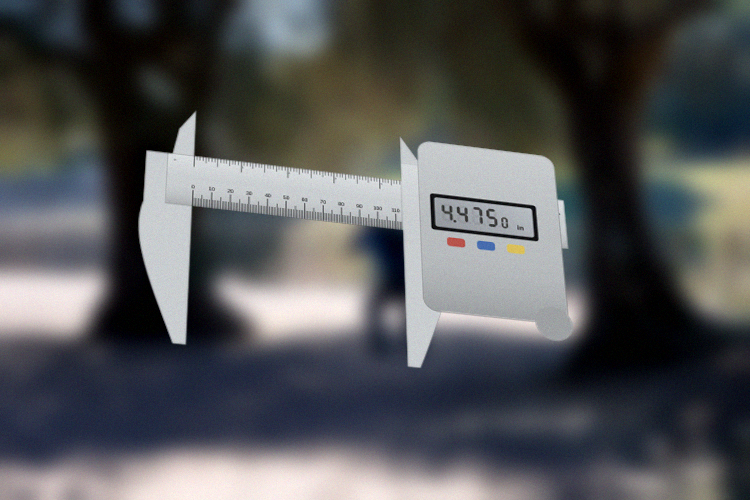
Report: 4.4750in
